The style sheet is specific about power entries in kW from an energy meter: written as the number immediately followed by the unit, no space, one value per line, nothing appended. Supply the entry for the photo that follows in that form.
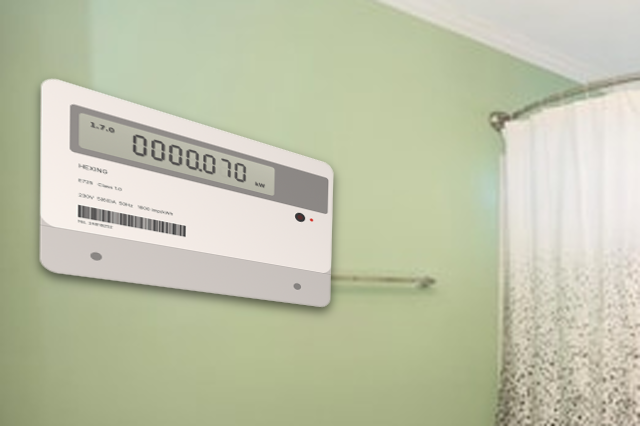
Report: 0.070kW
